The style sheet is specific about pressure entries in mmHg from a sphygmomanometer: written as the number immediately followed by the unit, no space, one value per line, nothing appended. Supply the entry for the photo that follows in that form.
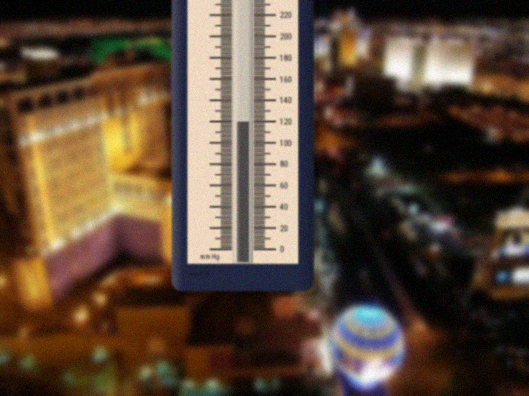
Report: 120mmHg
